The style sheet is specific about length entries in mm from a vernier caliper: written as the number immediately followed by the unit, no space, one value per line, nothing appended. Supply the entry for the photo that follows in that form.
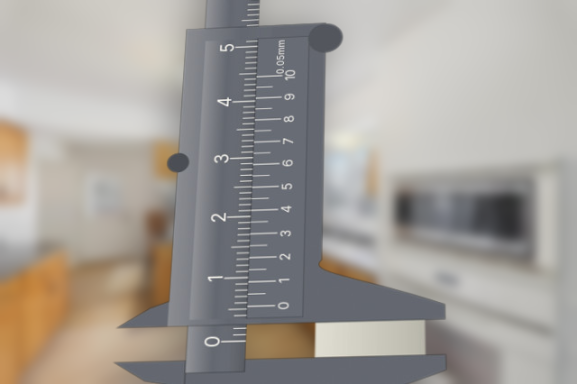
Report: 5.4mm
